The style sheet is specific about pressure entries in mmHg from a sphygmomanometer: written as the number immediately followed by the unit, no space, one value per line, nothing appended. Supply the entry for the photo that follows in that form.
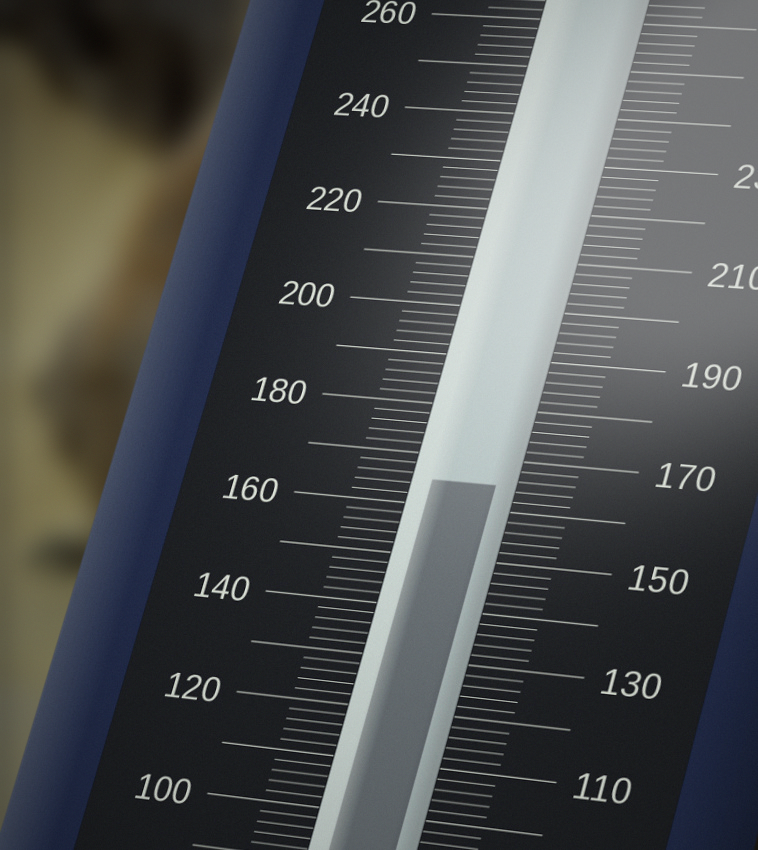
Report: 165mmHg
